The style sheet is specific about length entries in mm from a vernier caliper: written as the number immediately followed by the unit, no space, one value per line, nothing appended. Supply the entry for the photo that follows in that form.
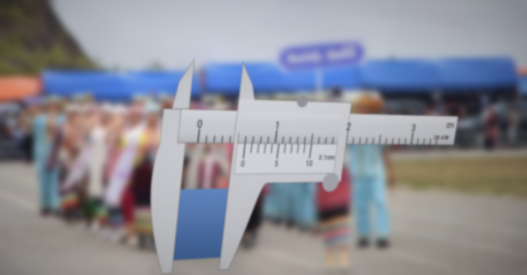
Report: 6.0mm
